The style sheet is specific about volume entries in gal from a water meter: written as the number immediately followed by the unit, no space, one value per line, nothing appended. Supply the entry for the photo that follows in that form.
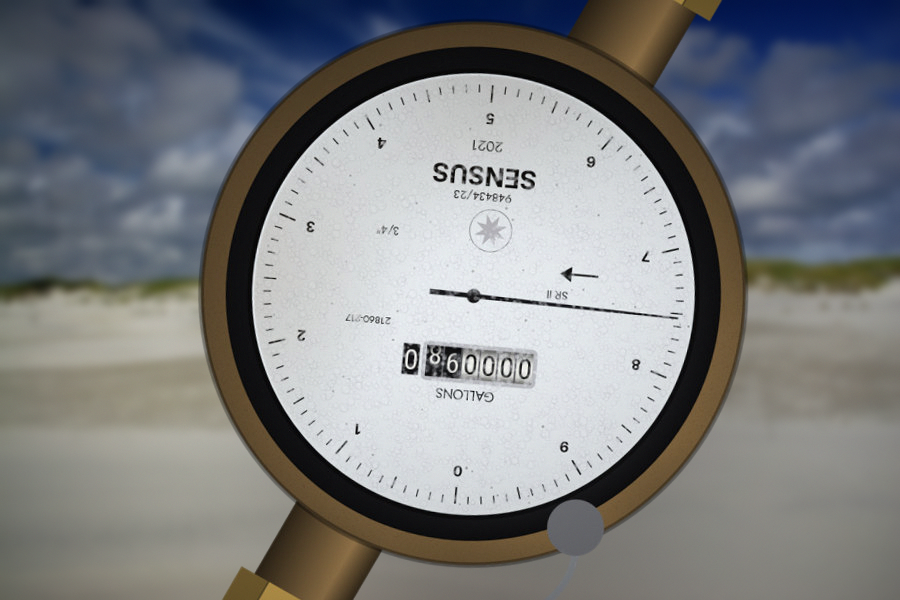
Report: 977.5gal
